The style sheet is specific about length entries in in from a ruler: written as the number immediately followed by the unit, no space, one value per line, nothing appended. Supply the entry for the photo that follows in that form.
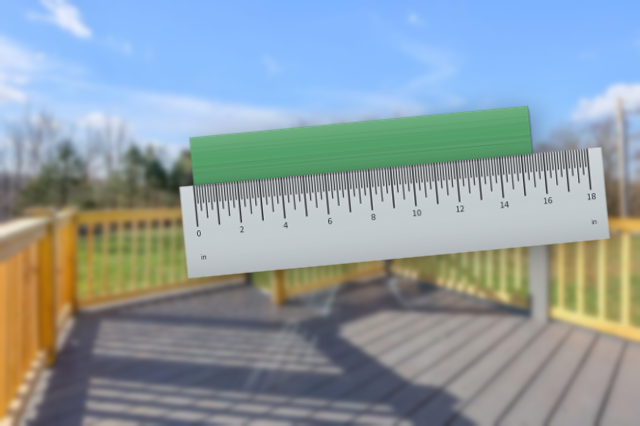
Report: 15.5in
